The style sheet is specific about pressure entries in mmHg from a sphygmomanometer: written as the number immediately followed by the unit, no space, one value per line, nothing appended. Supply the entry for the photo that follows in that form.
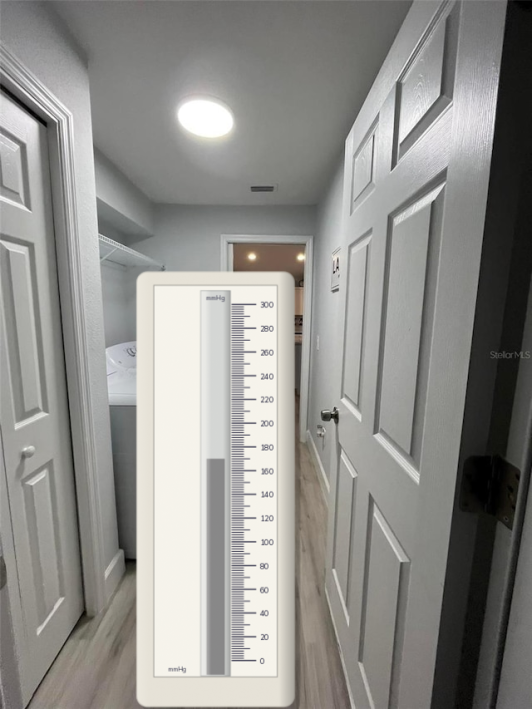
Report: 170mmHg
